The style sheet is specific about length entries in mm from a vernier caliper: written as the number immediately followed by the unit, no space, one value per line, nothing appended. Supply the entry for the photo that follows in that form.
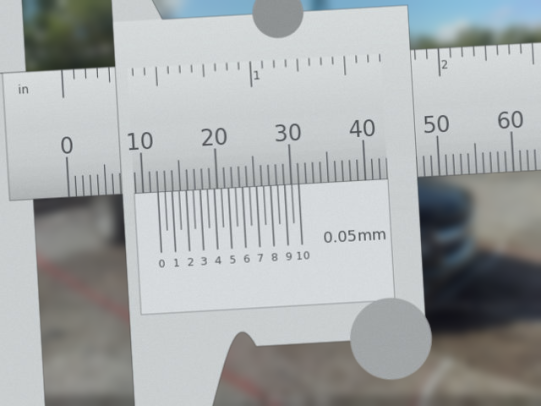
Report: 12.0mm
